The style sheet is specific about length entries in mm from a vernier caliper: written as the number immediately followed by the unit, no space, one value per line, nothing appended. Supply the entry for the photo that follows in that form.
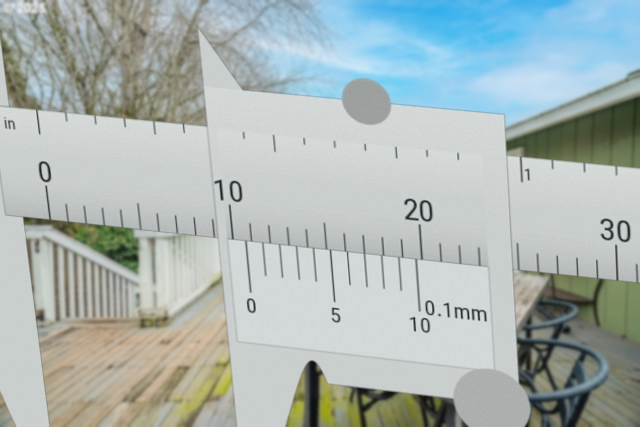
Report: 10.7mm
